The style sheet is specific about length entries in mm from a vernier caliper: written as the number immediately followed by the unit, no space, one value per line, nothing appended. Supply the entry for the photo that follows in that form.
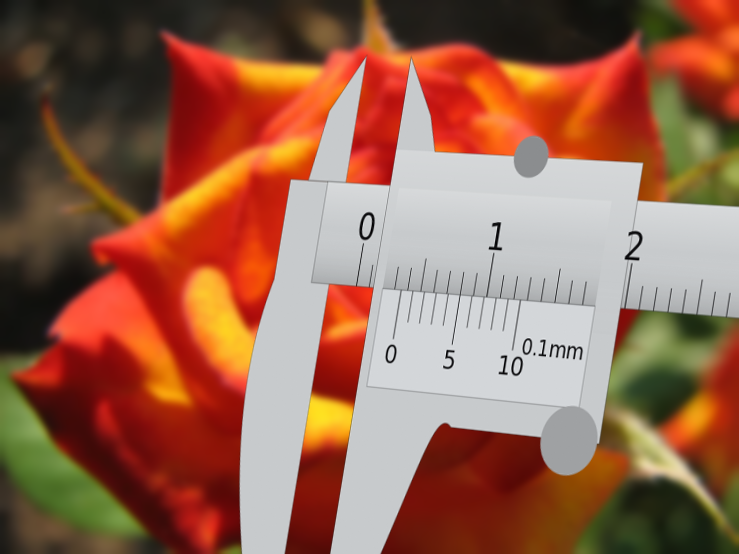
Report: 3.5mm
